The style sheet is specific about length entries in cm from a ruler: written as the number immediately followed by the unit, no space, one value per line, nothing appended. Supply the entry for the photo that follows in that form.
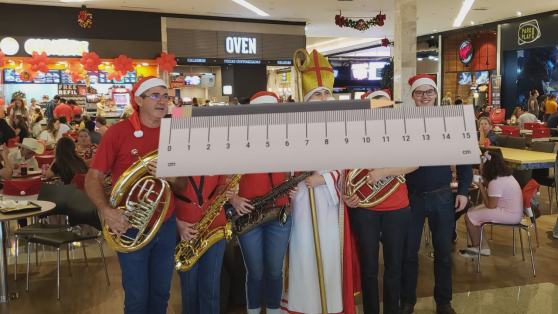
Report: 12cm
